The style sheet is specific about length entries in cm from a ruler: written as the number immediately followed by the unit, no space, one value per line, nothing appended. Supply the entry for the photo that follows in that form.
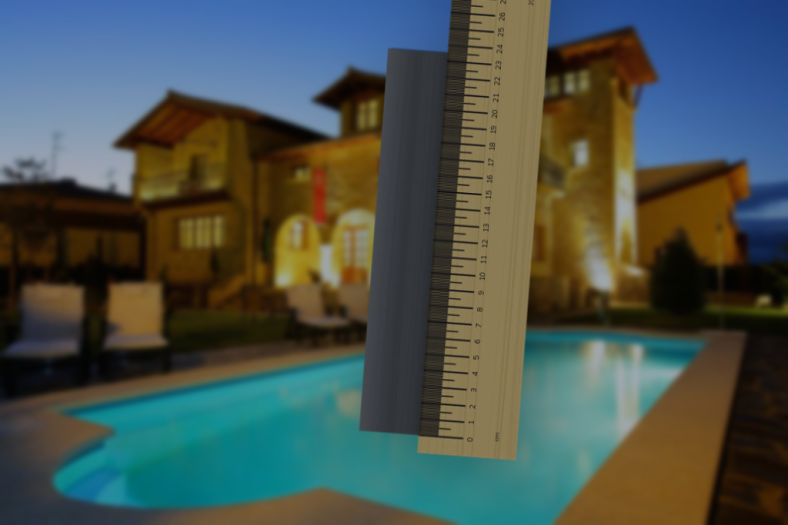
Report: 23.5cm
